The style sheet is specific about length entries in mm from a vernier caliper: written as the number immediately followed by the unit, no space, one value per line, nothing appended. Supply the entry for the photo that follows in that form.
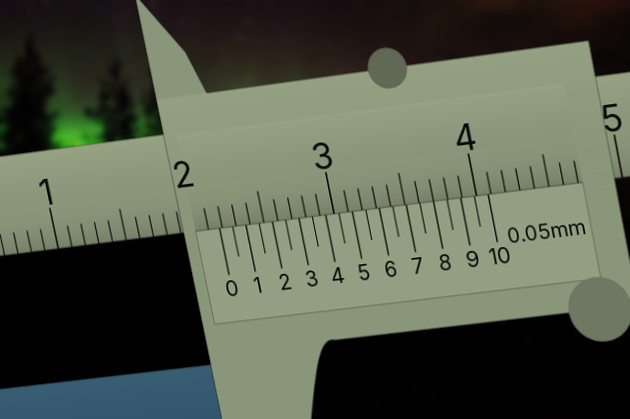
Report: 21.8mm
